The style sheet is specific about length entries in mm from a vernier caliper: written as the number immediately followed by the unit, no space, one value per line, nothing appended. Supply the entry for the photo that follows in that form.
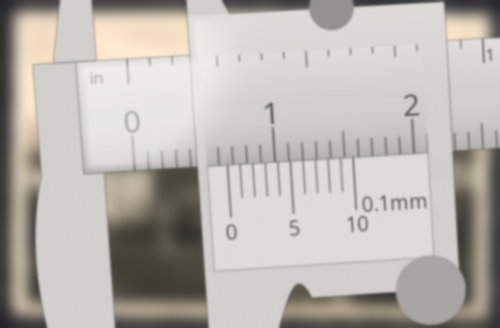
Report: 6.6mm
